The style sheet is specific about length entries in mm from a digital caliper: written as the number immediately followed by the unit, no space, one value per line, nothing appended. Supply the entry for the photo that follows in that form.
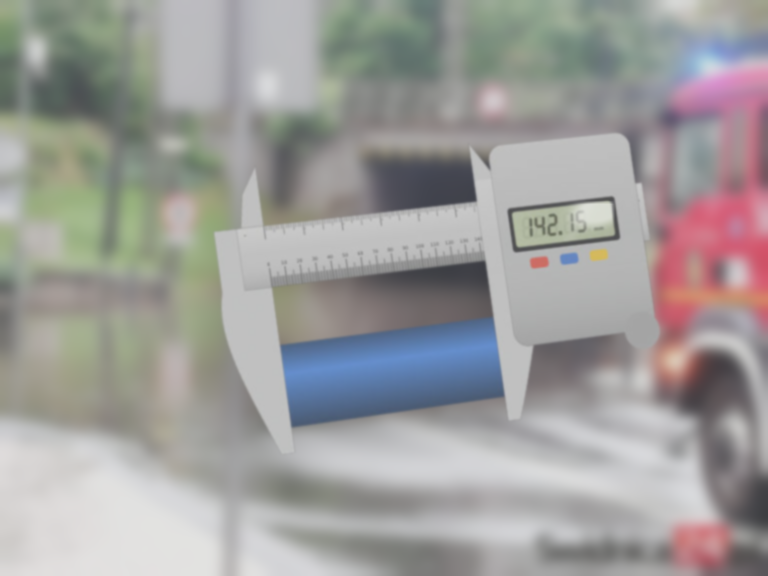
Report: 142.15mm
